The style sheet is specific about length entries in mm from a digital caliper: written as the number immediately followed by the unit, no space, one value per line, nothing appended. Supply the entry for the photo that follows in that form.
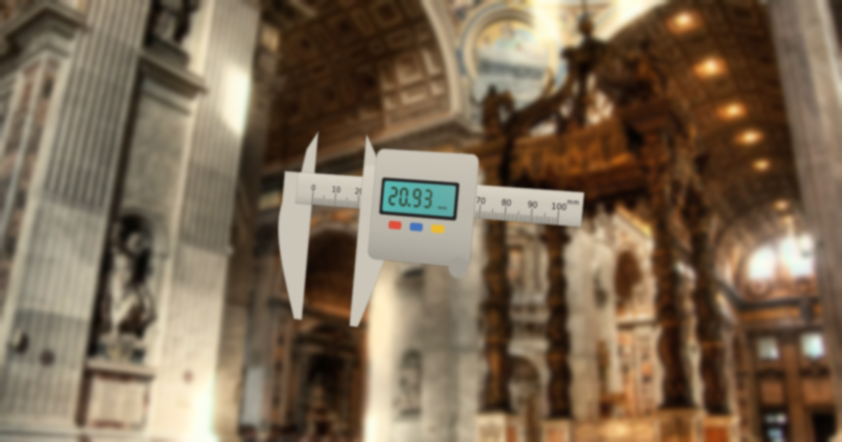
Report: 20.93mm
